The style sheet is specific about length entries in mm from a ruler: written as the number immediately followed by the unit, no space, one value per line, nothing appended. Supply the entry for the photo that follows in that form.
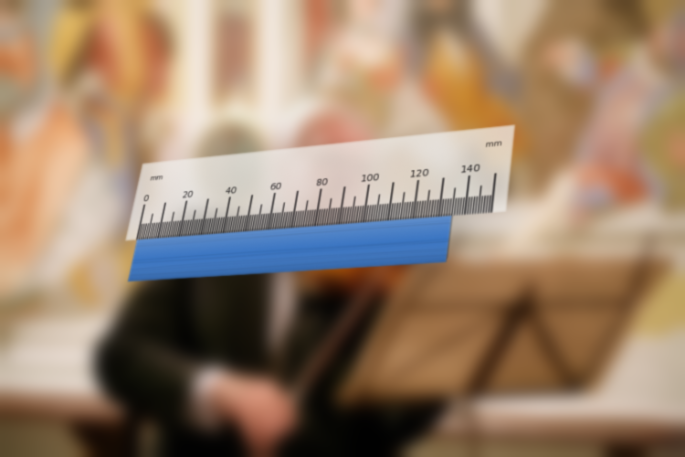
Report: 135mm
